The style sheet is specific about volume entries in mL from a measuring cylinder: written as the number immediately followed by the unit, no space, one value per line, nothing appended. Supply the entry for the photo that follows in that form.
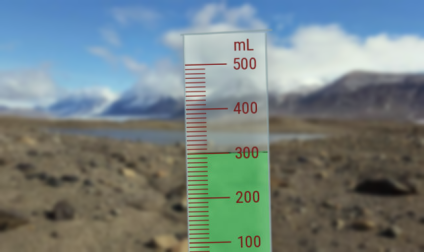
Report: 300mL
